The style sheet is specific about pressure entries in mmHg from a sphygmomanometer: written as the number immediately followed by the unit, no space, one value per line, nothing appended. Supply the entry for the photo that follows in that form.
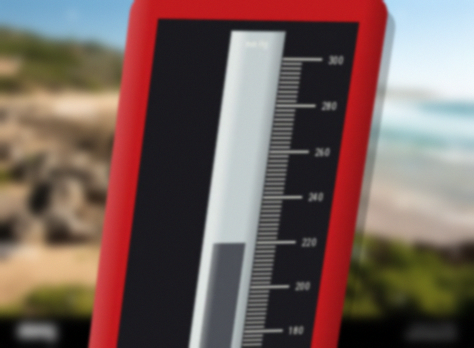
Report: 220mmHg
